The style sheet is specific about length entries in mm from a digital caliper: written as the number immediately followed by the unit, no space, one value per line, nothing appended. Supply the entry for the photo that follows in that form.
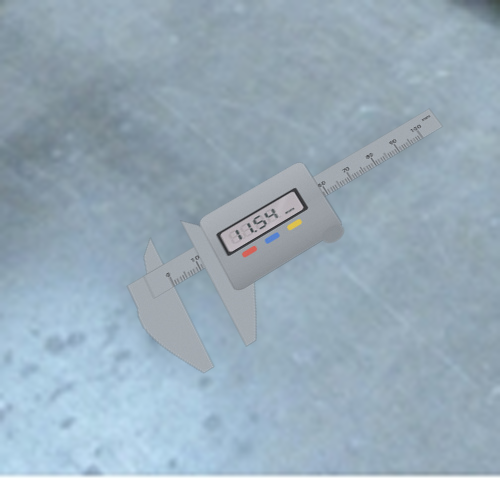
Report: 11.54mm
